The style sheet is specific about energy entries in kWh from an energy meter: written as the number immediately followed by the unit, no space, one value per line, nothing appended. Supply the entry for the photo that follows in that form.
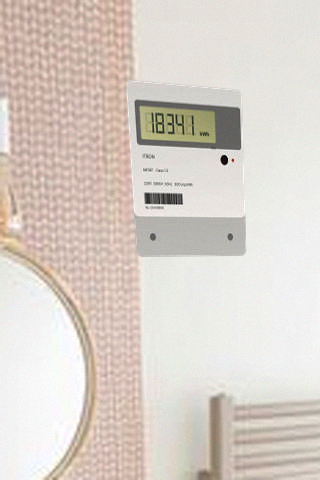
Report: 18341kWh
